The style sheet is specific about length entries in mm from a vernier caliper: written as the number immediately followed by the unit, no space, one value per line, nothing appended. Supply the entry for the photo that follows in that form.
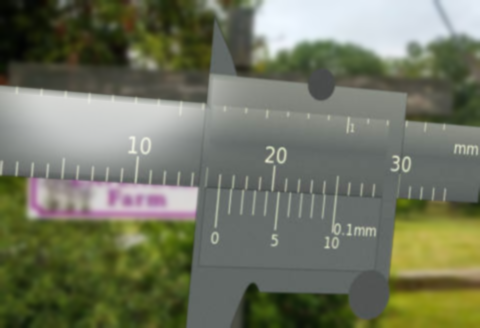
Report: 16.0mm
